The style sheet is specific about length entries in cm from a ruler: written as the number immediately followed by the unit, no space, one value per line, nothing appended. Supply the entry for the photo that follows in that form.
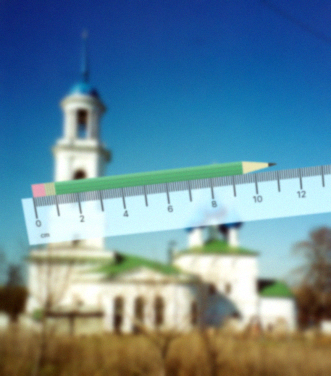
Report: 11cm
